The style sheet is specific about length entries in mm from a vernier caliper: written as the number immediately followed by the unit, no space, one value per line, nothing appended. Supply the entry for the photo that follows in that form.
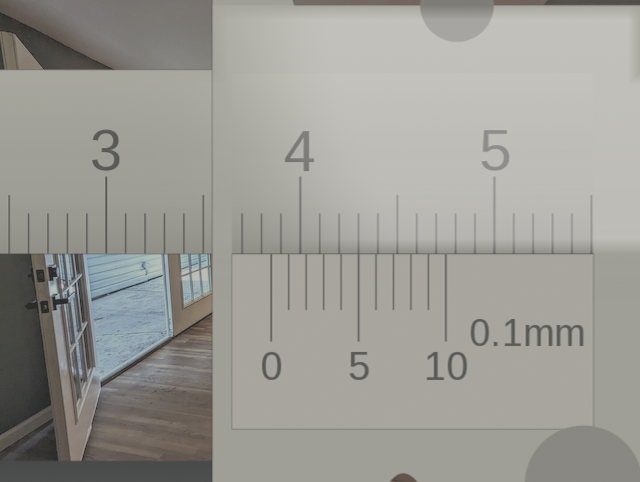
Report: 38.5mm
